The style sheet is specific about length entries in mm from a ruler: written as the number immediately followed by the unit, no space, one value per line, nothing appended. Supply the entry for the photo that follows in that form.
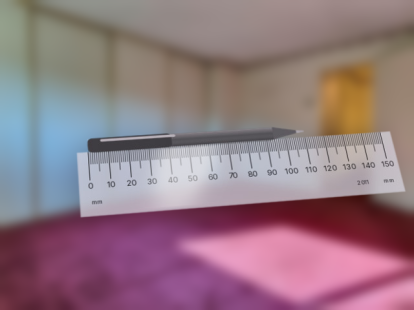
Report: 110mm
